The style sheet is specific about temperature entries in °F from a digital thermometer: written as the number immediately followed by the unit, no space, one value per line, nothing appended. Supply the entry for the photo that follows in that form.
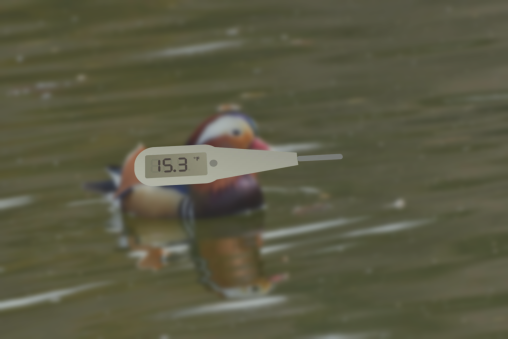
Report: 15.3°F
